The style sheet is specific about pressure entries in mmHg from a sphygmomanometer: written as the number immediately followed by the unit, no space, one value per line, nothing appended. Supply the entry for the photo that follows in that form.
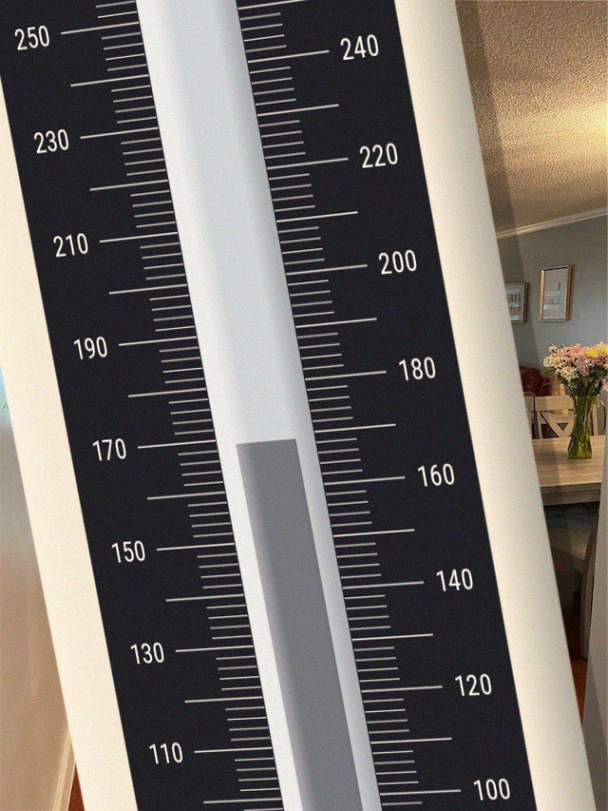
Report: 169mmHg
